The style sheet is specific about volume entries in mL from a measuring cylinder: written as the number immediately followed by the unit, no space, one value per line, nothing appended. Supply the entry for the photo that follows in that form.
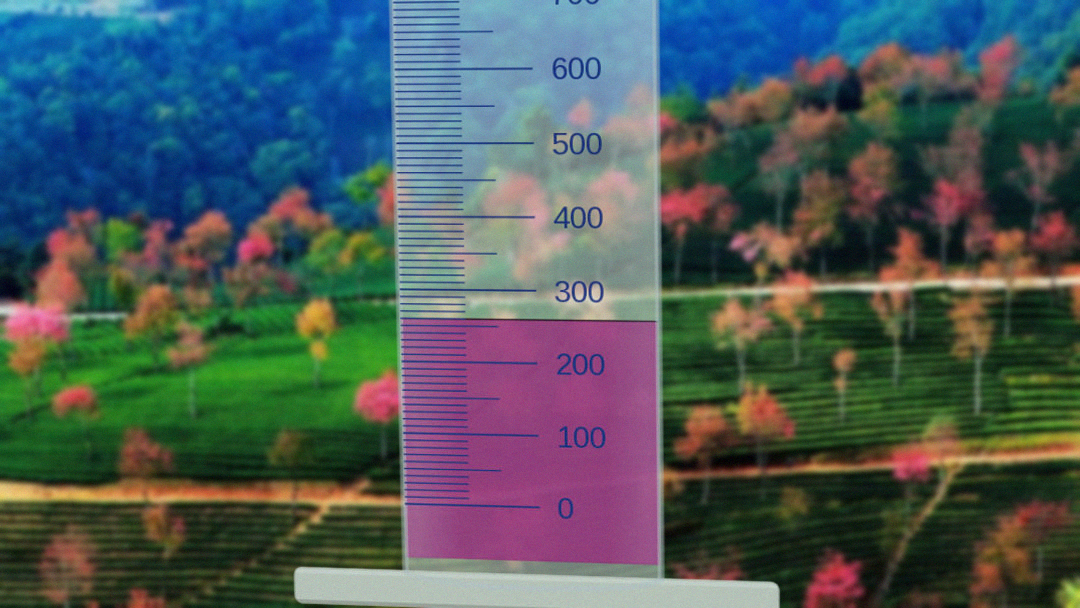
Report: 260mL
